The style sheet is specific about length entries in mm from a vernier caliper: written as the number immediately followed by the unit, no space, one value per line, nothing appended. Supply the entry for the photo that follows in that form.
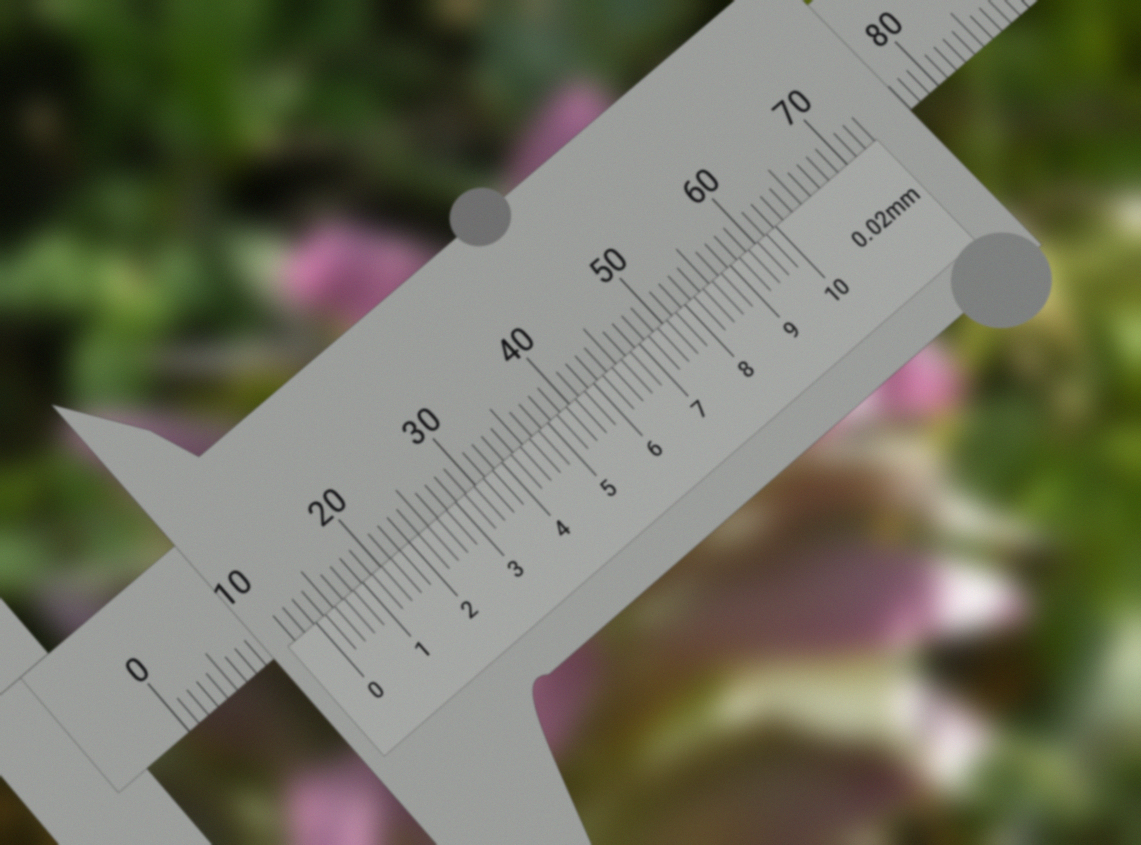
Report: 13.2mm
